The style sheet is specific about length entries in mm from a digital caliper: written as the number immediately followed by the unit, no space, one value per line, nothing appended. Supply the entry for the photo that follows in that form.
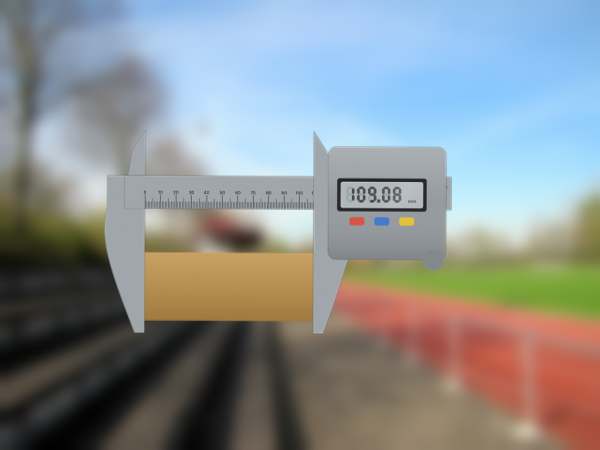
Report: 109.08mm
